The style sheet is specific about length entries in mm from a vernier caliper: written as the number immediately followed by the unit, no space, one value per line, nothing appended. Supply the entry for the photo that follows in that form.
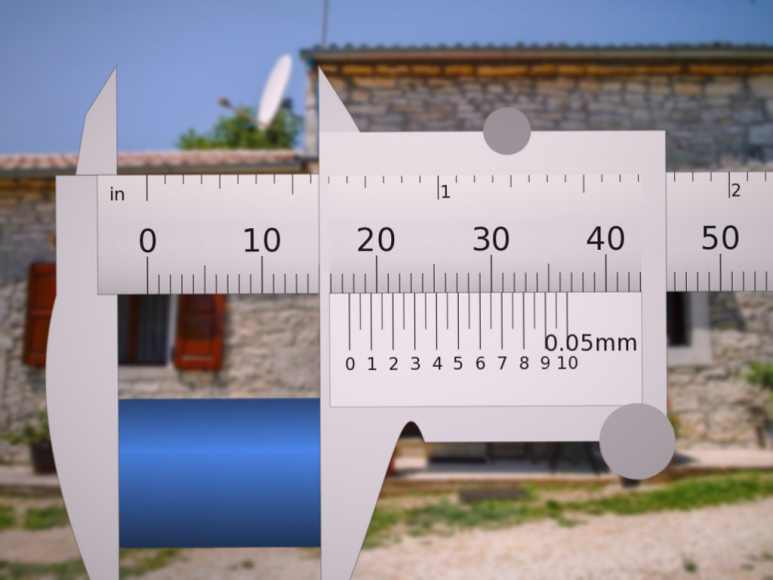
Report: 17.6mm
